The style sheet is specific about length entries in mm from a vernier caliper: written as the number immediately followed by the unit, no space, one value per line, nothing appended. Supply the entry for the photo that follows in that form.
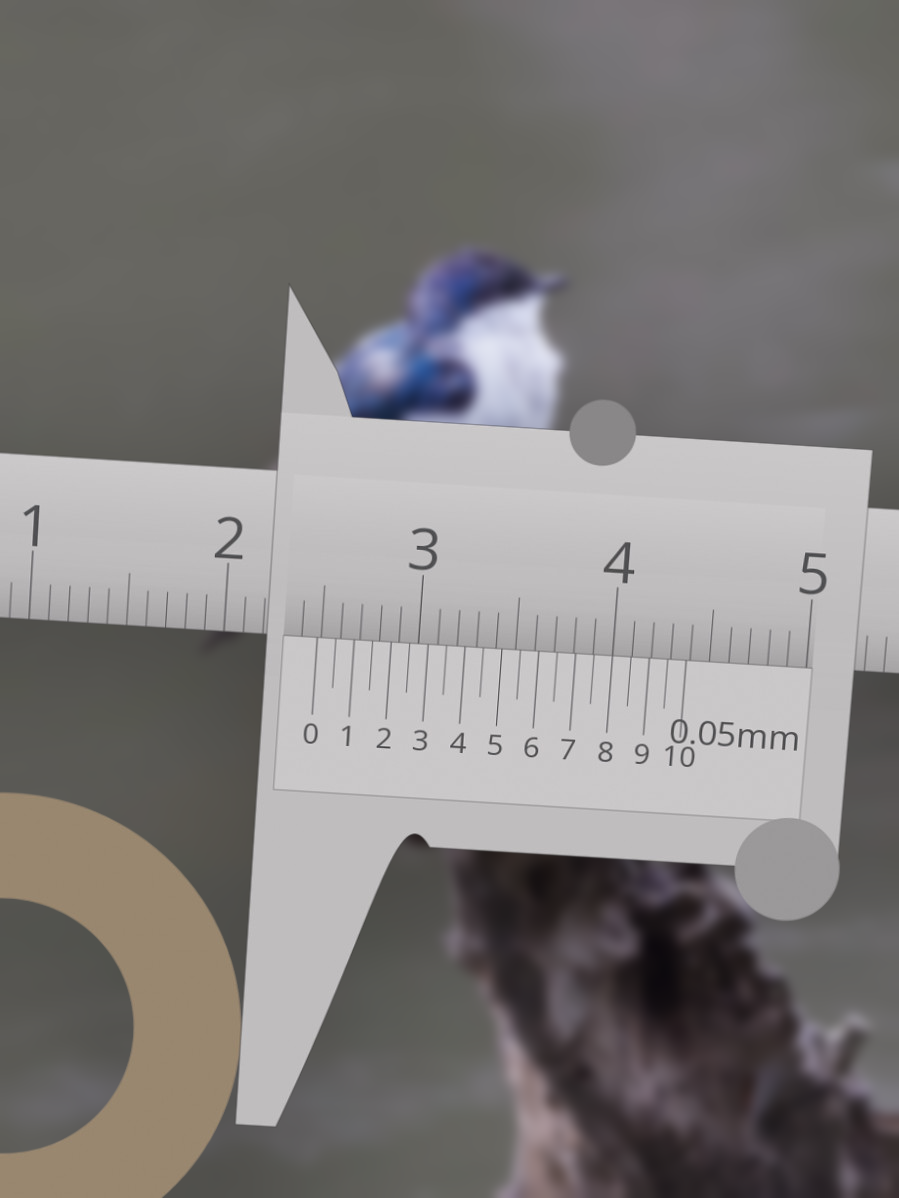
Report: 24.8mm
